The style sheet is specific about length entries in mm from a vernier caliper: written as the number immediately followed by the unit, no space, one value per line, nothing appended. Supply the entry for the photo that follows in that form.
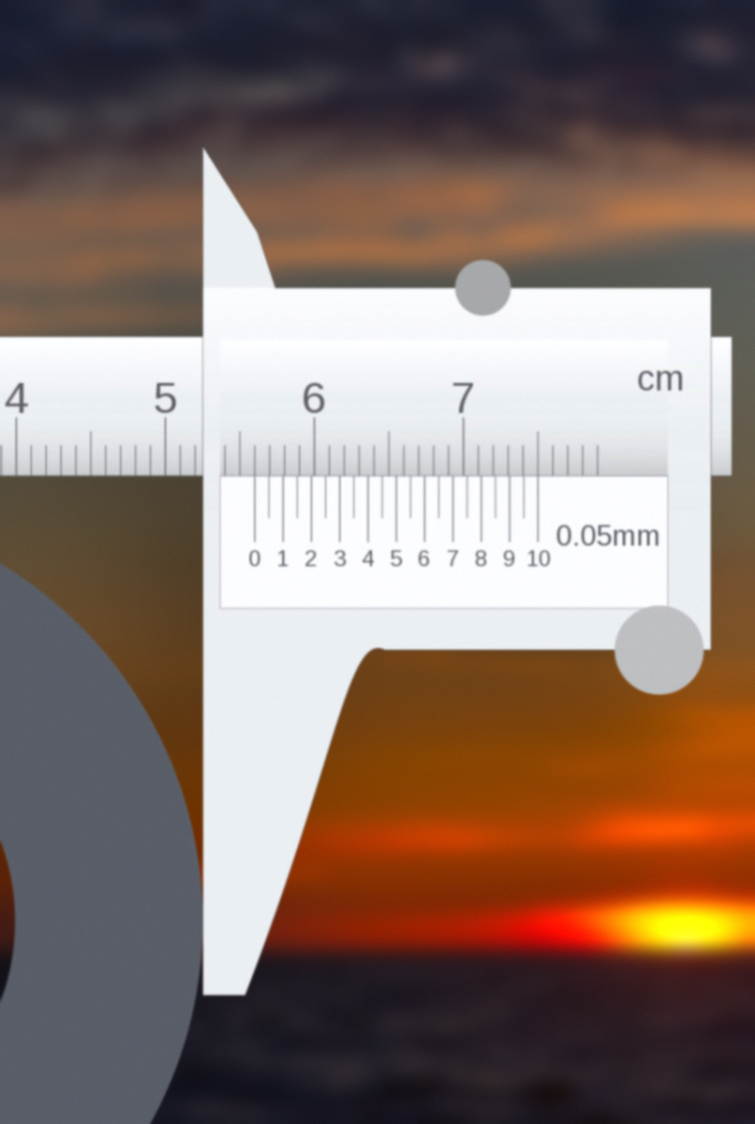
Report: 56.0mm
